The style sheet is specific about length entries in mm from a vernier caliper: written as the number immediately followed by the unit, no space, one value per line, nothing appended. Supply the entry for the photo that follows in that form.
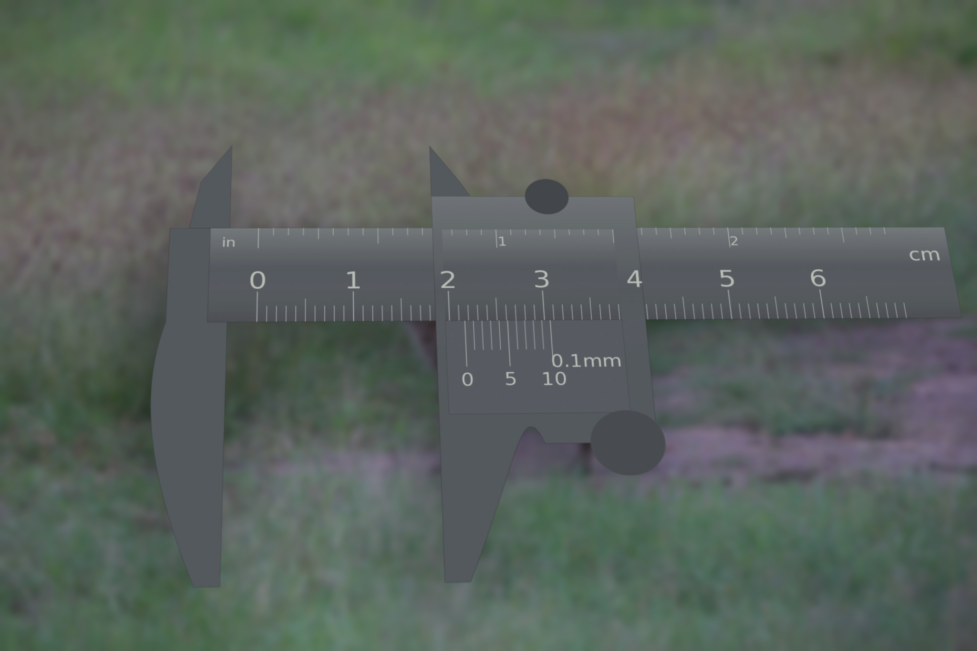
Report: 21.6mm
